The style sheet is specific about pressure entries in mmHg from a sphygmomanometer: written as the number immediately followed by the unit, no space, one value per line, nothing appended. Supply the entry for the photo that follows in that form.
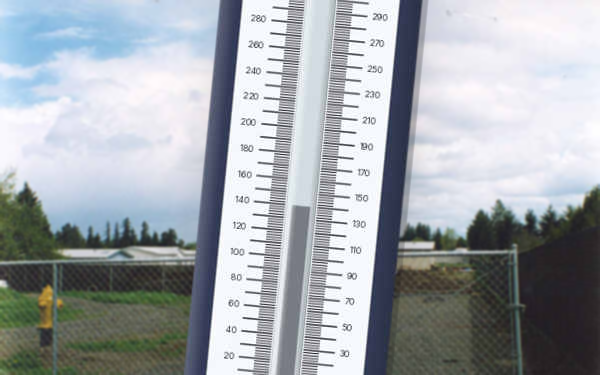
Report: 140mmHg
